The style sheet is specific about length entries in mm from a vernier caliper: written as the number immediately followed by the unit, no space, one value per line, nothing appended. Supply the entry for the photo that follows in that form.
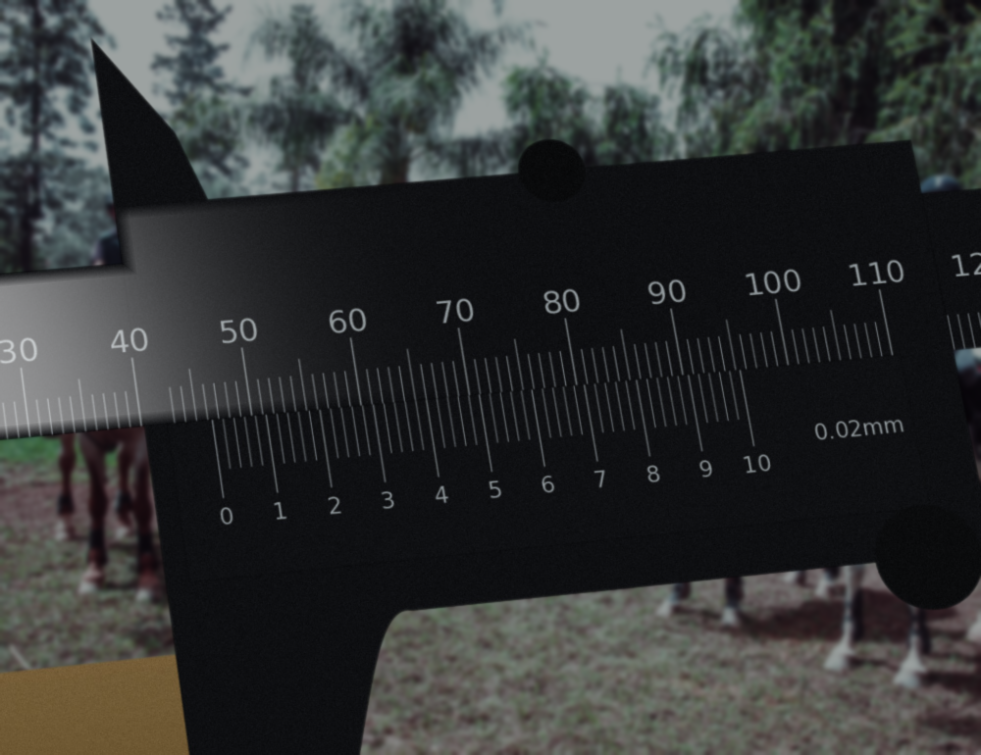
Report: 46.4mm
